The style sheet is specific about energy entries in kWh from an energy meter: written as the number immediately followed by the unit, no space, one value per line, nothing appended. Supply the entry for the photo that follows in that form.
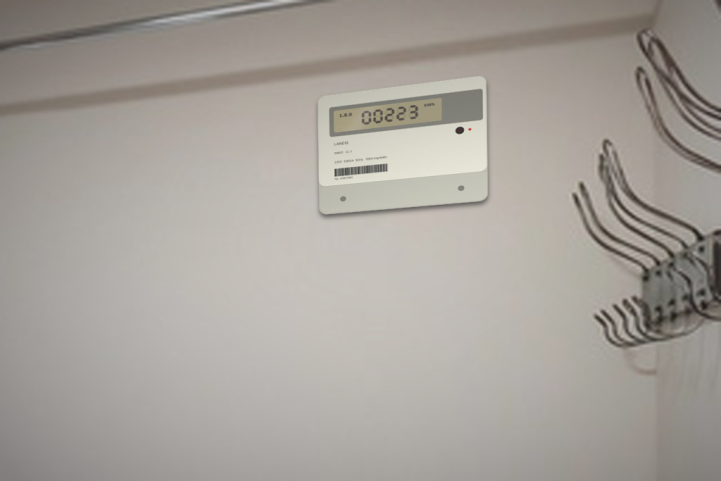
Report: 223kWh
